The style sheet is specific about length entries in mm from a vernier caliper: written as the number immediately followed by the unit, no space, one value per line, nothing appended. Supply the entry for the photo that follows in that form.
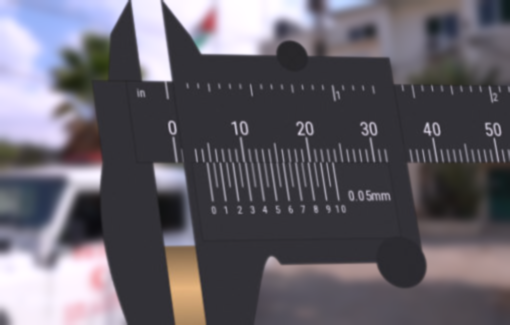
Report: 4.5mm
